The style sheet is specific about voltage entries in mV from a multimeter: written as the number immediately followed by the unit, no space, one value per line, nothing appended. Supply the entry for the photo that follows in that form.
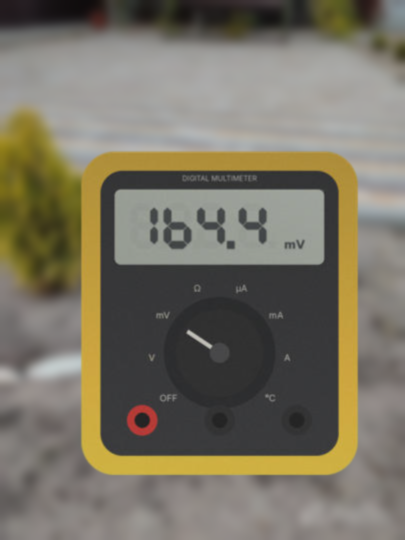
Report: 164.4mV
